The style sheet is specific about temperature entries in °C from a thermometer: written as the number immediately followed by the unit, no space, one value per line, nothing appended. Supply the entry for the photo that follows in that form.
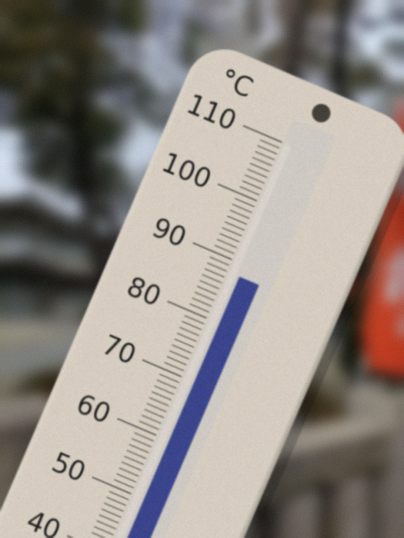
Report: 88°C
